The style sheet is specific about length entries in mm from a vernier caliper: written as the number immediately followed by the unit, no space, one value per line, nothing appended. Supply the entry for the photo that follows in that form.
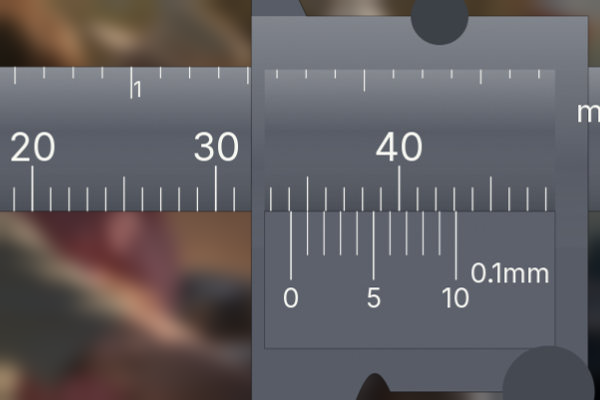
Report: 34.1mm
